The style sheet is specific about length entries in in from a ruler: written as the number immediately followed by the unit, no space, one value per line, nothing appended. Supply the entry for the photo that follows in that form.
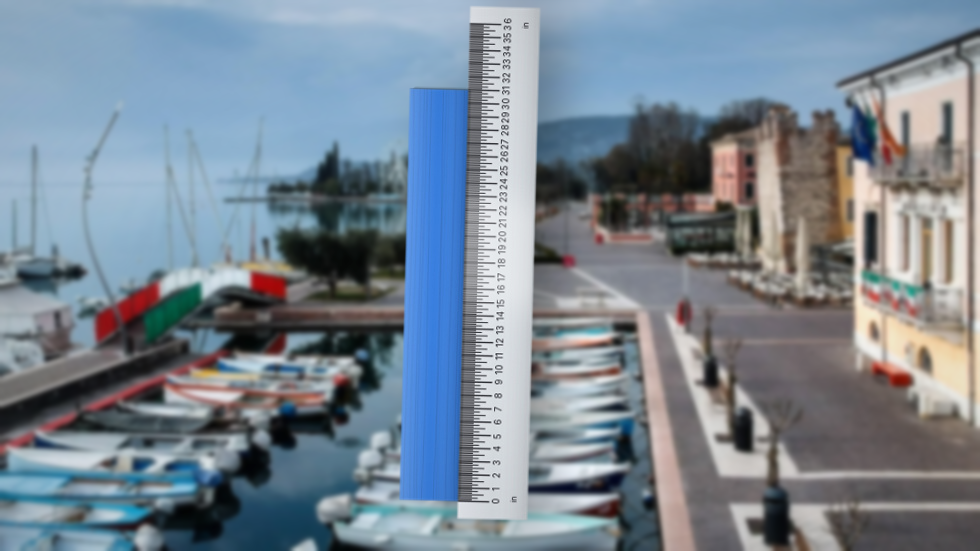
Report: 31in
